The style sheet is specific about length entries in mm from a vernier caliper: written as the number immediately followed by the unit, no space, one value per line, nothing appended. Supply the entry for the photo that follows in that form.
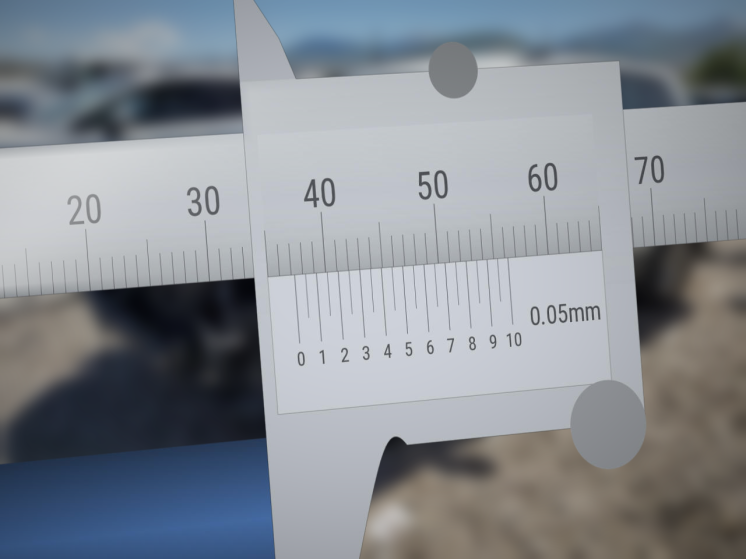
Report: 37.3mm
